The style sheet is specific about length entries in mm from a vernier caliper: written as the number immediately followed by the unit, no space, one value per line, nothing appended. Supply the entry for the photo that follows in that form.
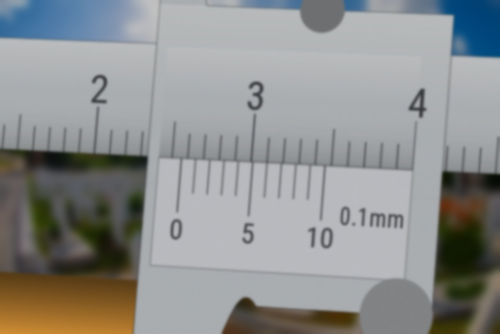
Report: 25.6mm
